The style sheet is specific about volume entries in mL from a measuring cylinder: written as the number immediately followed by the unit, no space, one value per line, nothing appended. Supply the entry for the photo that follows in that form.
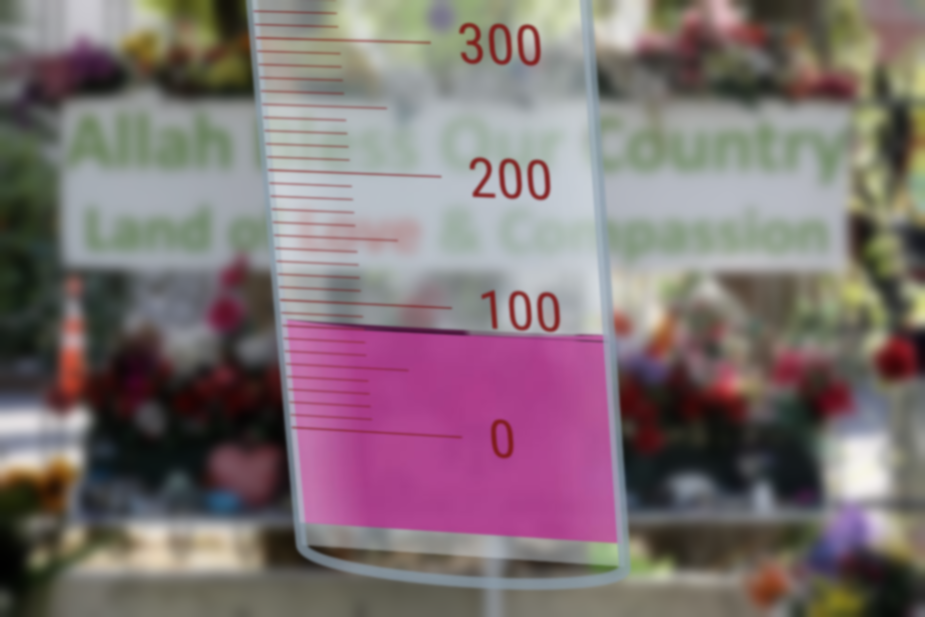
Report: 80mL
